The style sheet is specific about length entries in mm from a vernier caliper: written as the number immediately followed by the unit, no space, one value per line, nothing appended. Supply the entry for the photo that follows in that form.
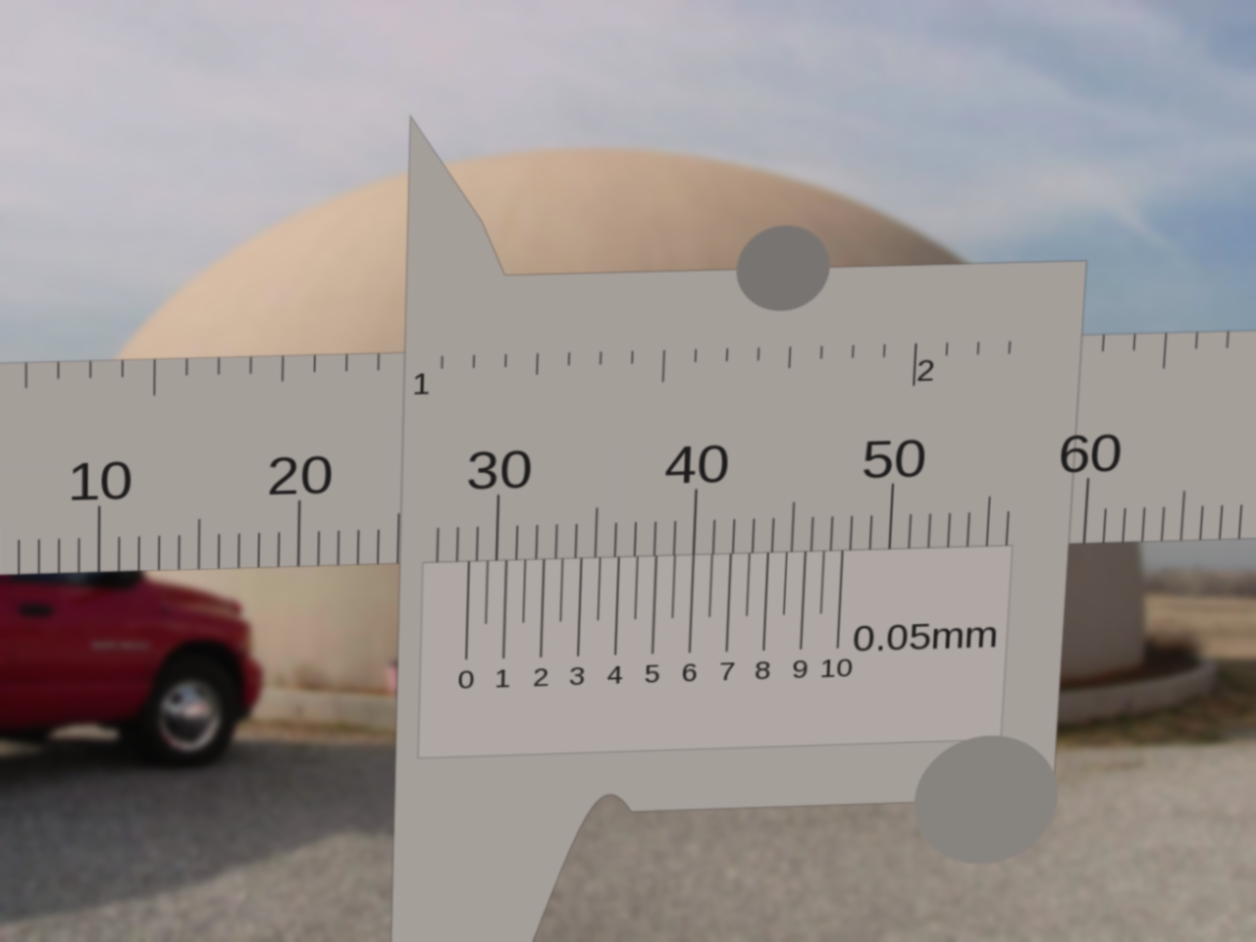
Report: 28.6mm
